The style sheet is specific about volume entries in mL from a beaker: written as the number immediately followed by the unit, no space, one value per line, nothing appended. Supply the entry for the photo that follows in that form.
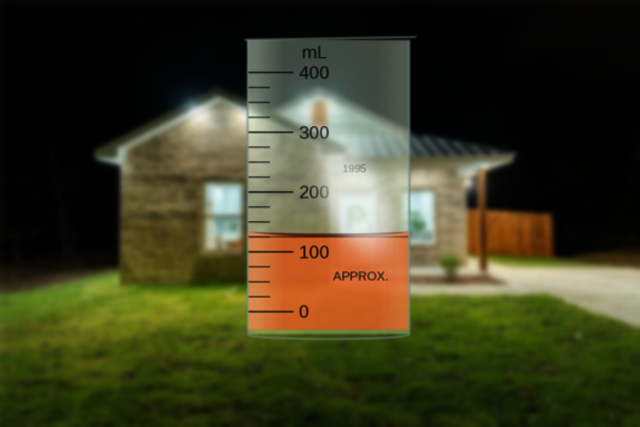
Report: 125mL
